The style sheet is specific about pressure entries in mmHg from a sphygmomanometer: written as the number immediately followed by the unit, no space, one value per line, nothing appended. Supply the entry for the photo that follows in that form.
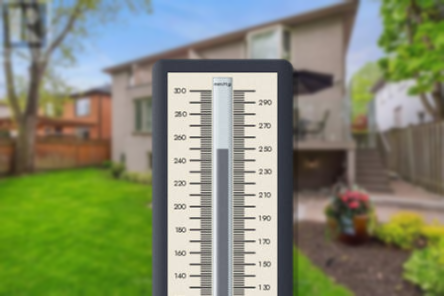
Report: 250mmHg
